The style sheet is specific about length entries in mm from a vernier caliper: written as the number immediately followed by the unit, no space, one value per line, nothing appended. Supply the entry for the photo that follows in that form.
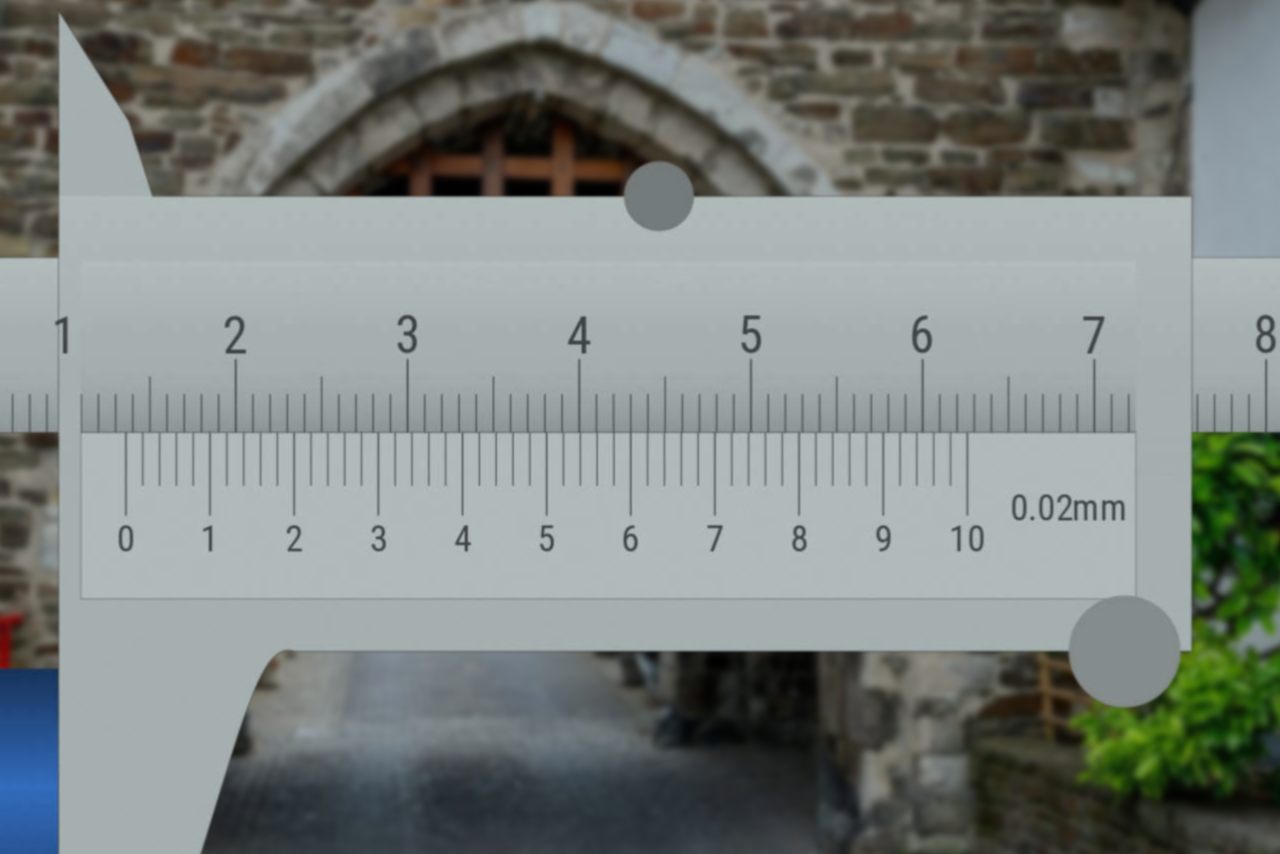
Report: 13.6mm
